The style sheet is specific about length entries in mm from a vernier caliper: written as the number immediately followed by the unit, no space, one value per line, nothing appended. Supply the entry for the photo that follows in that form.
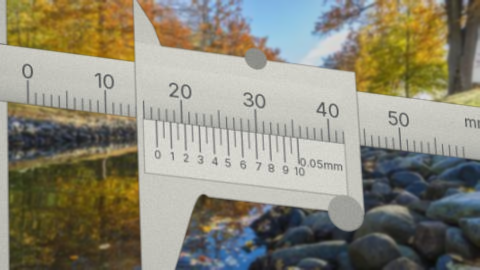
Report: 16.6mm
